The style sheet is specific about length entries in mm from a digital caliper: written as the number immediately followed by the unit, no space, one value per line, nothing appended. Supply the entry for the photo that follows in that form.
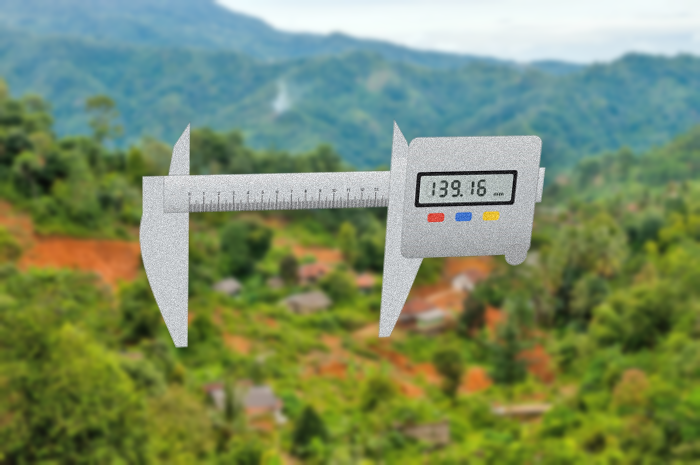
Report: 139.16mm
